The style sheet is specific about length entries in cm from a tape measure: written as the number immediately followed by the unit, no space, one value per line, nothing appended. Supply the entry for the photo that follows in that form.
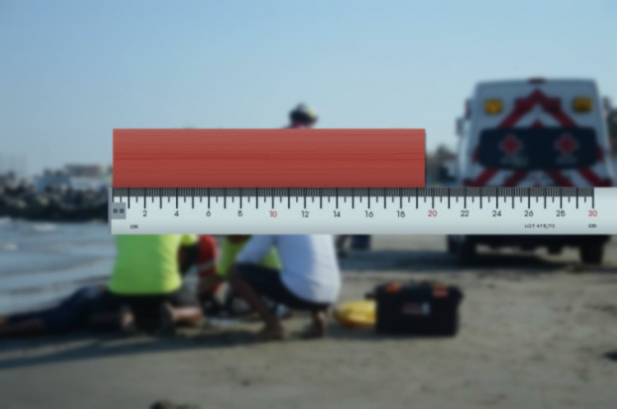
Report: 19.5cm
